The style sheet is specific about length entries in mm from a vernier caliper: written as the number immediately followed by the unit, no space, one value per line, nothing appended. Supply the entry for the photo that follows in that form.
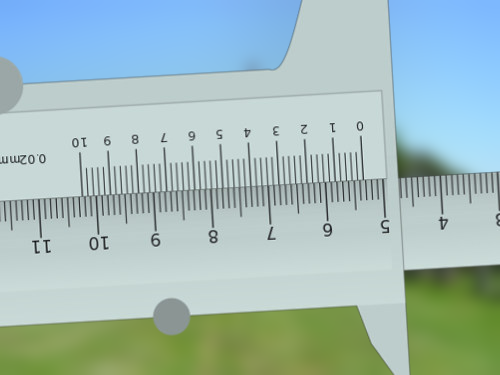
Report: 53.4mm
